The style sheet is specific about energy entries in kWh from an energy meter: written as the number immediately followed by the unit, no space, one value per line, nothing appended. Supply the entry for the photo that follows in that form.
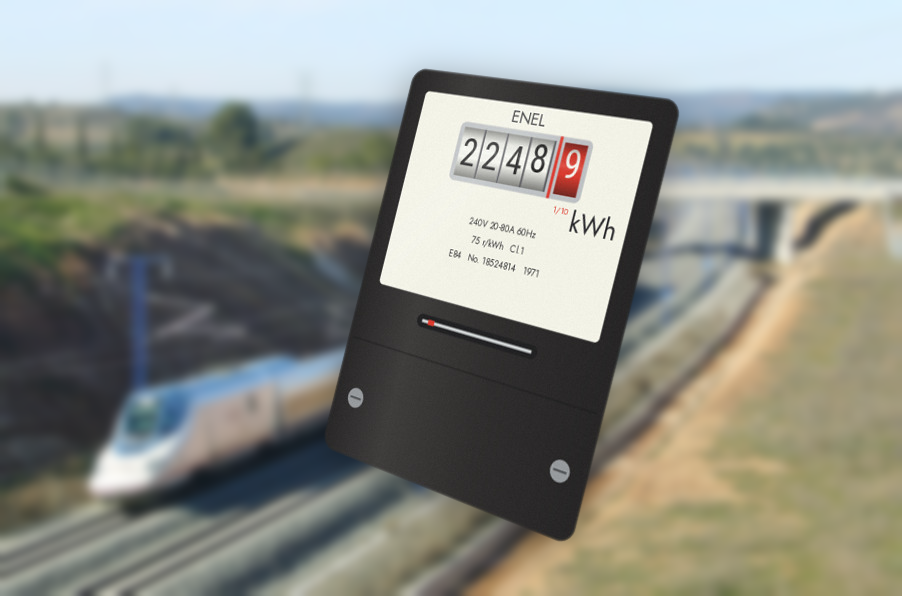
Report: 2248.9kWh
